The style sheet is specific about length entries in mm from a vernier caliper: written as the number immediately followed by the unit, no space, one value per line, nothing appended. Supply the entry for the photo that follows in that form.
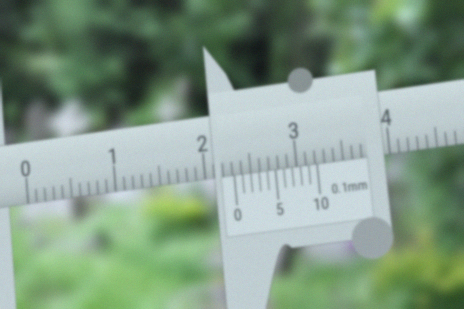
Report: 23.2mm
